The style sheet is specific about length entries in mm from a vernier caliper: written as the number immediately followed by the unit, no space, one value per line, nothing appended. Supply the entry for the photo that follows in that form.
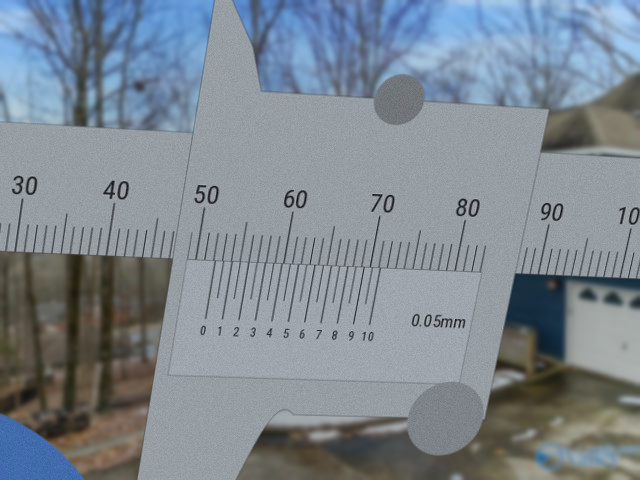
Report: 52.2mm
